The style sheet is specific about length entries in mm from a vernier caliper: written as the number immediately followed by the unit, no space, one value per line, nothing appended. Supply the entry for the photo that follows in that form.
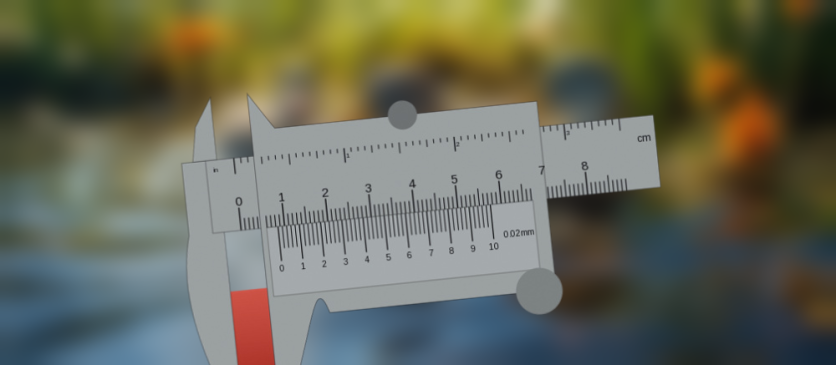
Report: 8.5mm
